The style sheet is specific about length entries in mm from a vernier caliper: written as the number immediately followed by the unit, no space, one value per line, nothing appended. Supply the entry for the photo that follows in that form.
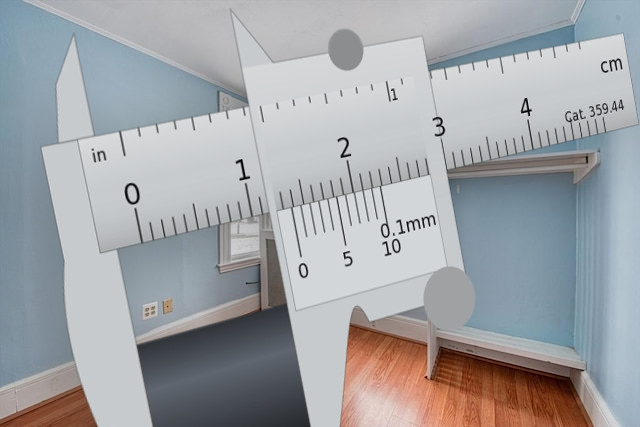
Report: 13.8mm
